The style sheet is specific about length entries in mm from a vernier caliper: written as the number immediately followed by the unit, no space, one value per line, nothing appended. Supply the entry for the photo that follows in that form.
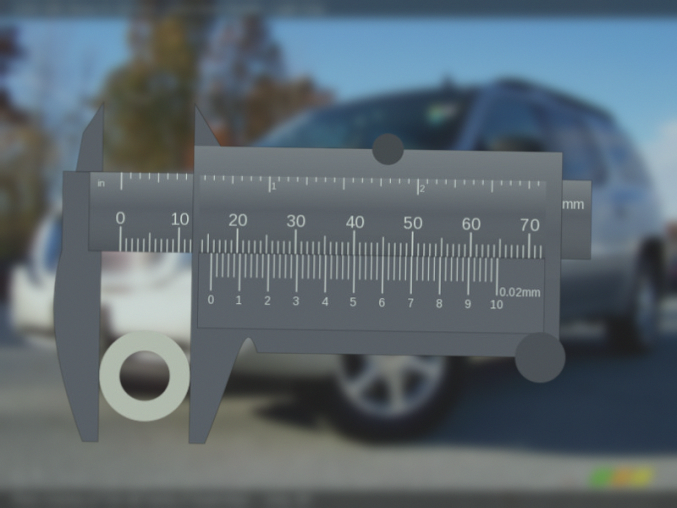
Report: 15.6mm
